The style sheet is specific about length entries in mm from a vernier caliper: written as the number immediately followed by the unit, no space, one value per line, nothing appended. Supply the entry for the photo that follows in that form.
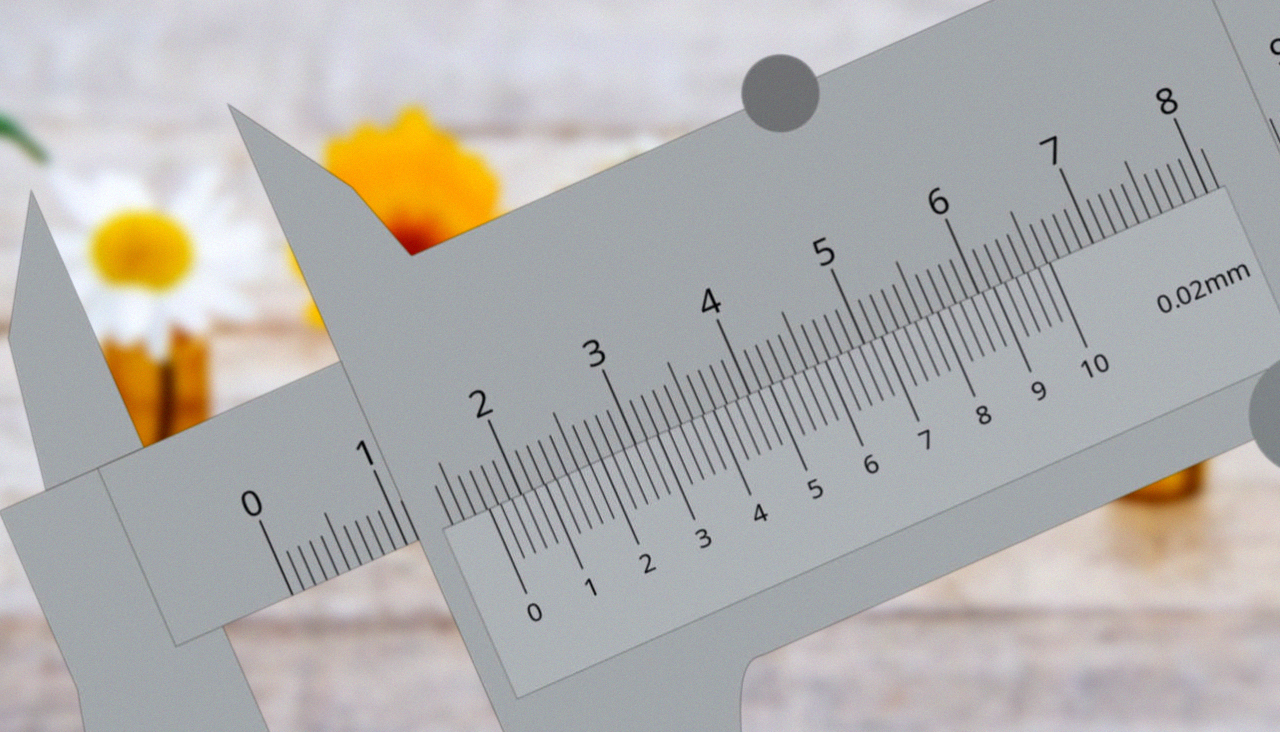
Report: 17.2mm
